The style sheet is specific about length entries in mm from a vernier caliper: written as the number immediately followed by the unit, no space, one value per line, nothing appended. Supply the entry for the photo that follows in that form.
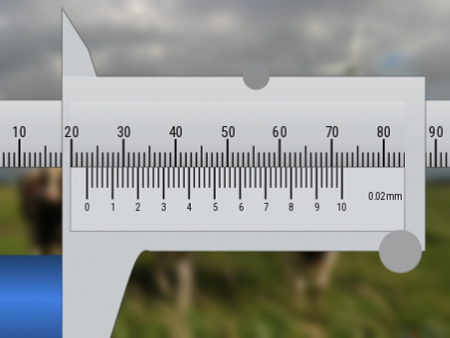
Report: 23.0mm
